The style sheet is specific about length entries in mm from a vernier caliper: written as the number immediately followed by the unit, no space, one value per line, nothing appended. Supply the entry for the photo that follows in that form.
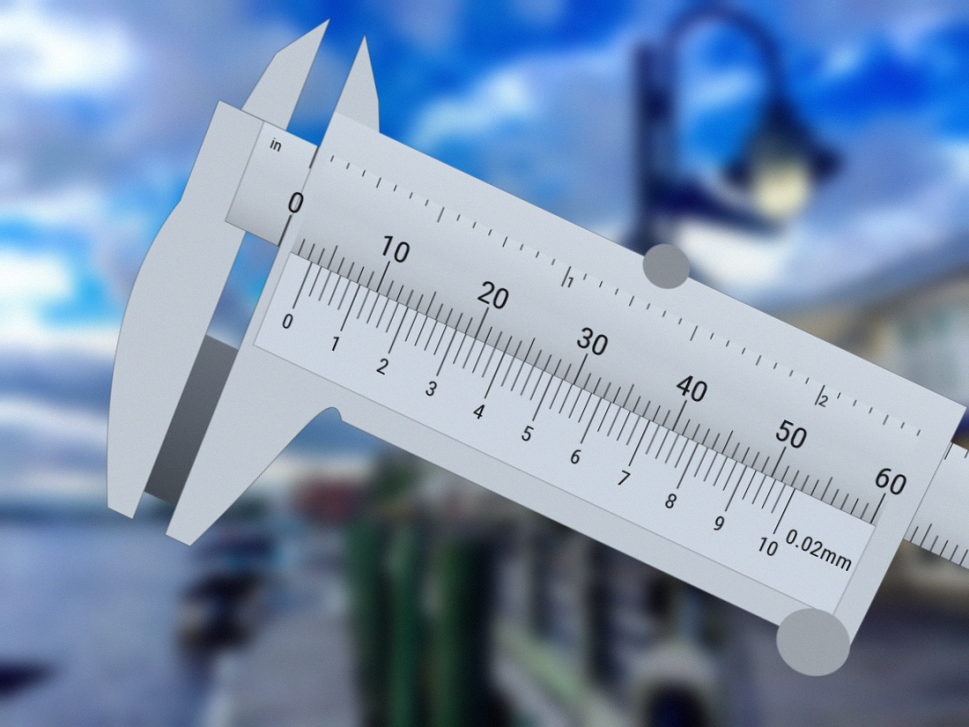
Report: 3.4mm
